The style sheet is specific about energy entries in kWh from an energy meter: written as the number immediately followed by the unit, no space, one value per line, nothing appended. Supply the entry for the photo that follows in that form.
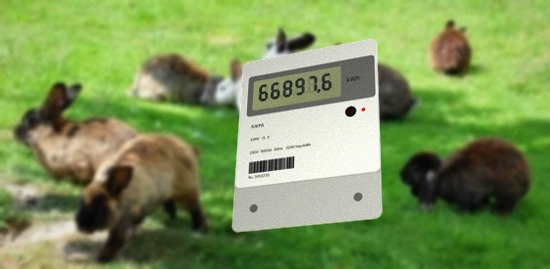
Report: 66897.6kWh
